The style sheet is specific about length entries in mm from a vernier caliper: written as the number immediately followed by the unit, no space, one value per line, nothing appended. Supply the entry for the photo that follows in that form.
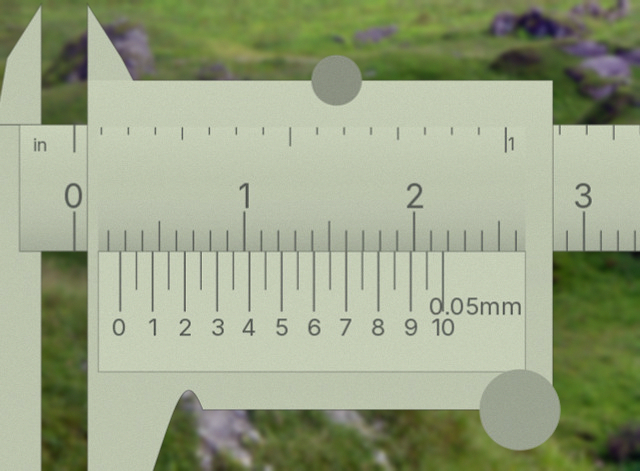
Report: 2.7mm
